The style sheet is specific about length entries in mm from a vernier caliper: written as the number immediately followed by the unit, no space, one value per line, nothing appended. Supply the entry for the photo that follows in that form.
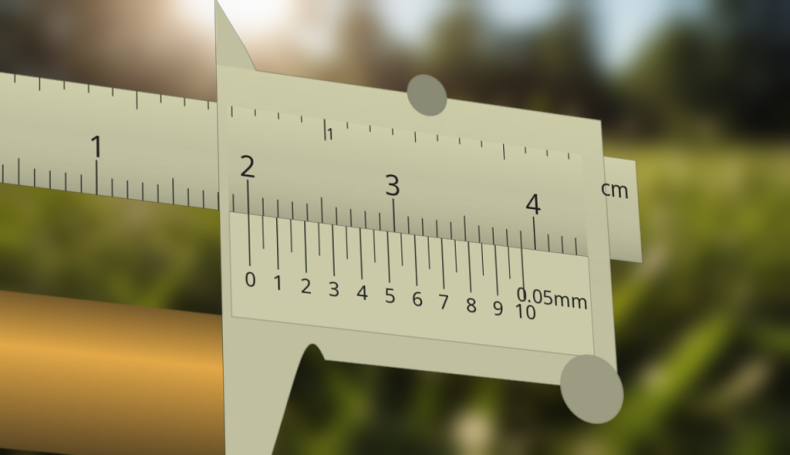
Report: 20.0mm
